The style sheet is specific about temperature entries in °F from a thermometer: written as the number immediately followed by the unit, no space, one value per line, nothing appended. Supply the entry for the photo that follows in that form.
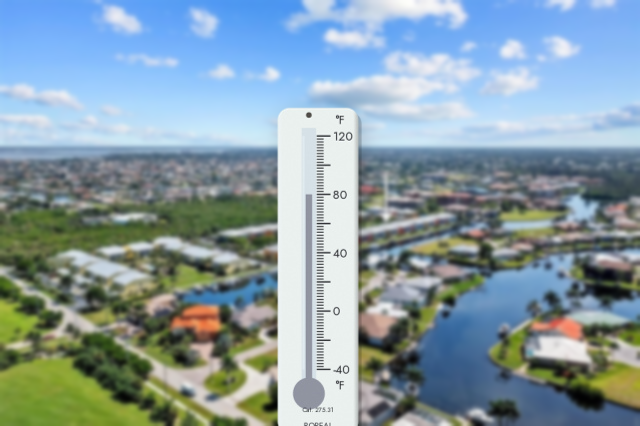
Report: 80°F
